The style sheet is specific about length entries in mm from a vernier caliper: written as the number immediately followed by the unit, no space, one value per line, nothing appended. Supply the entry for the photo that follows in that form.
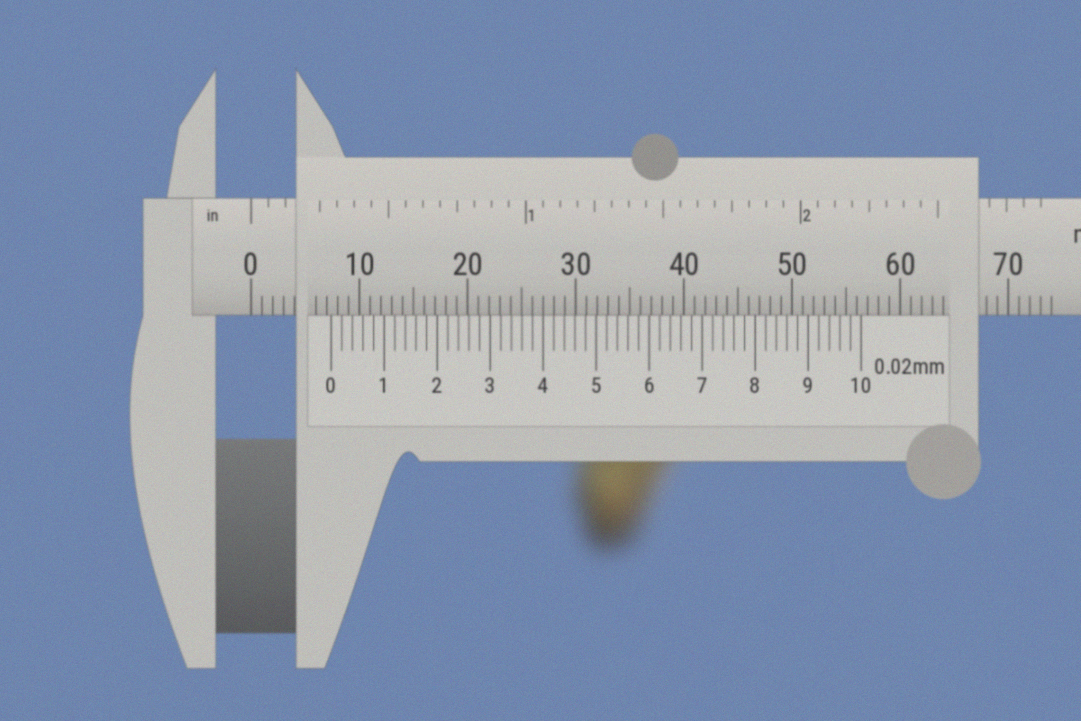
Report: 7.4mm
